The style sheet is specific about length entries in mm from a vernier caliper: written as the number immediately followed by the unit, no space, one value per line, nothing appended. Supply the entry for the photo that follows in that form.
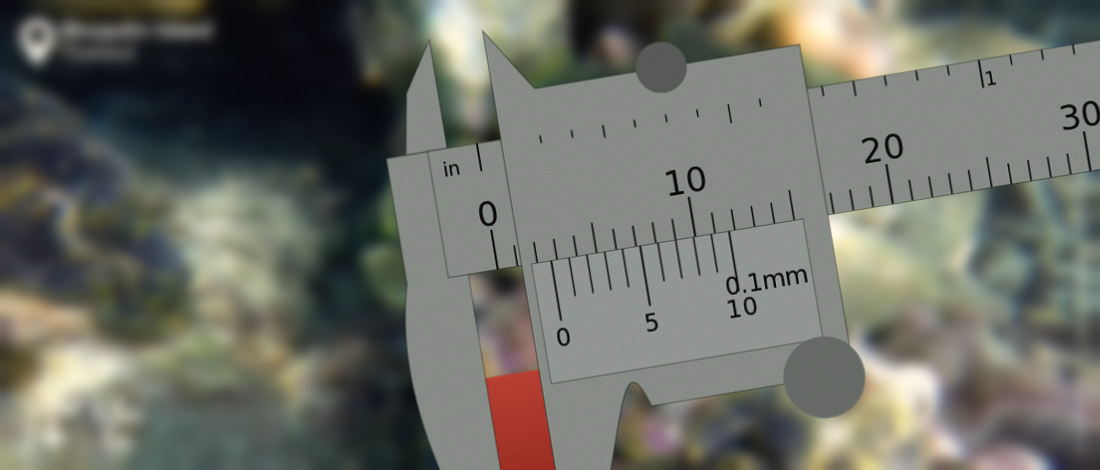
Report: 2.7mm
